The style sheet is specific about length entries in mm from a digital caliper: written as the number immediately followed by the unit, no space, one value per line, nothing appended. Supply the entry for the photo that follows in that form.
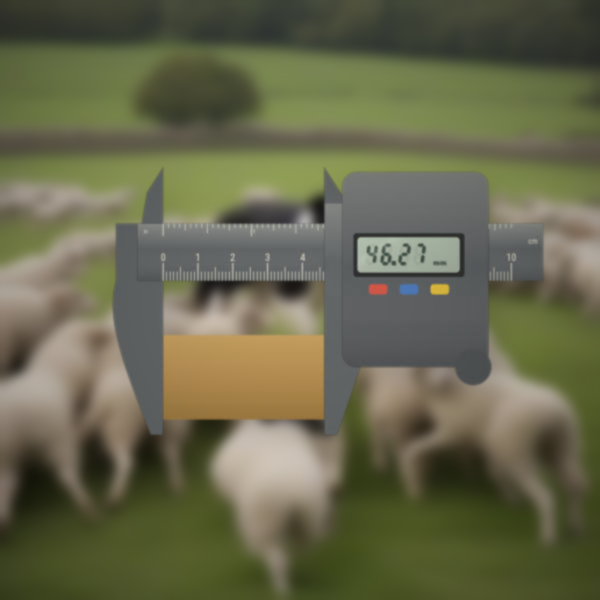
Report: 46.27mm
